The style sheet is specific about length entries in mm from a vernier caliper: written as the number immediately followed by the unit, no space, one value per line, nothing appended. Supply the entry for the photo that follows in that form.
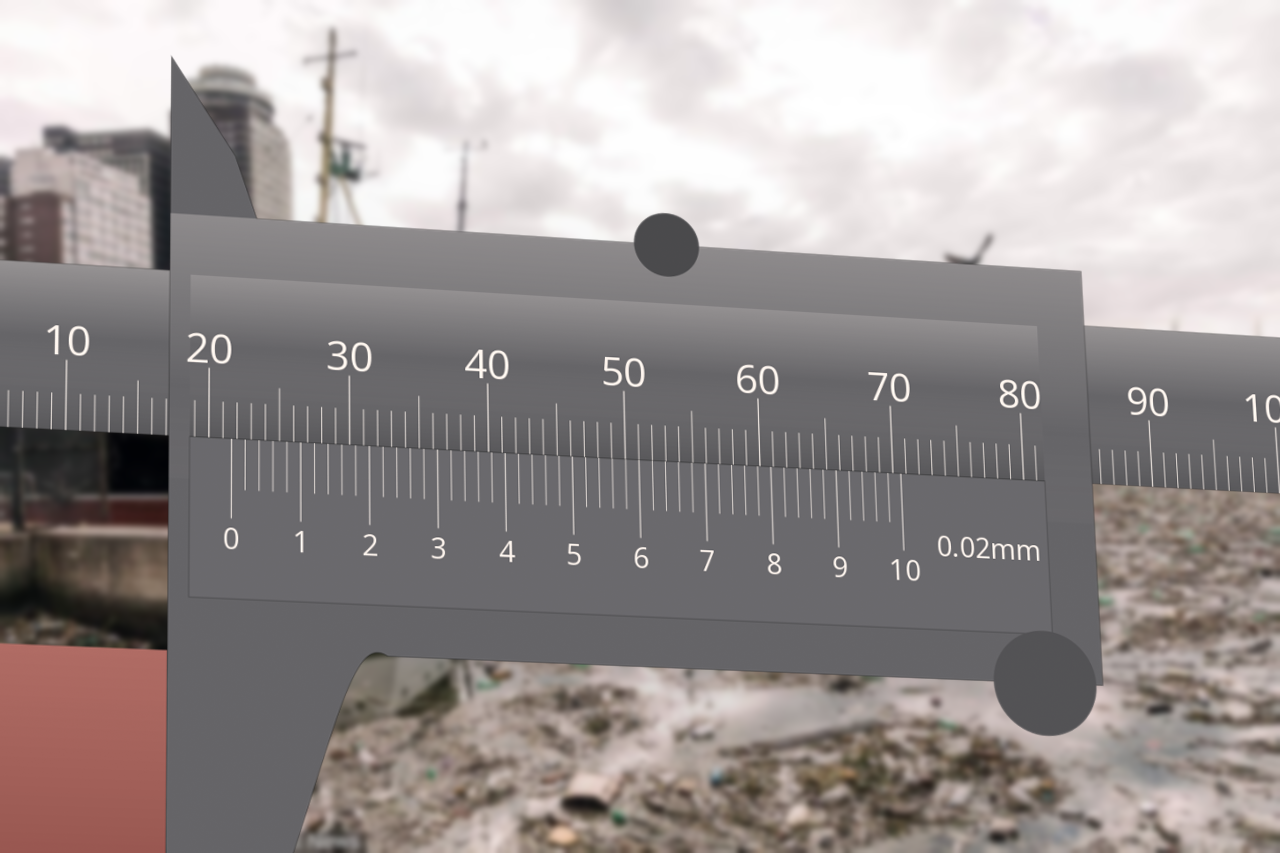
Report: 21.6mm
